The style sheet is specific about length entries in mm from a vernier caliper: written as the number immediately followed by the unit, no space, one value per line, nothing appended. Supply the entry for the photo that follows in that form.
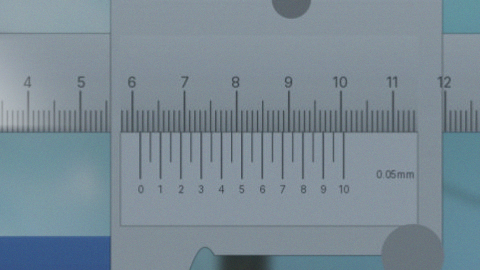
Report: 61.5mm
